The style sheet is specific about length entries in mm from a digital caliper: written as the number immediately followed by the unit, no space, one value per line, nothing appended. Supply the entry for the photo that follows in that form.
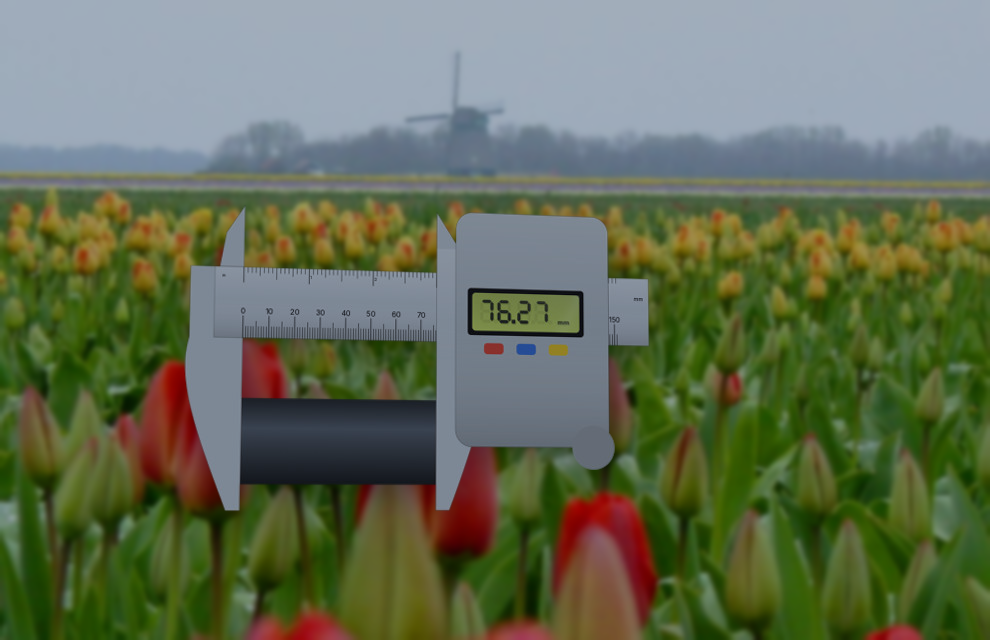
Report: 76.27mm
